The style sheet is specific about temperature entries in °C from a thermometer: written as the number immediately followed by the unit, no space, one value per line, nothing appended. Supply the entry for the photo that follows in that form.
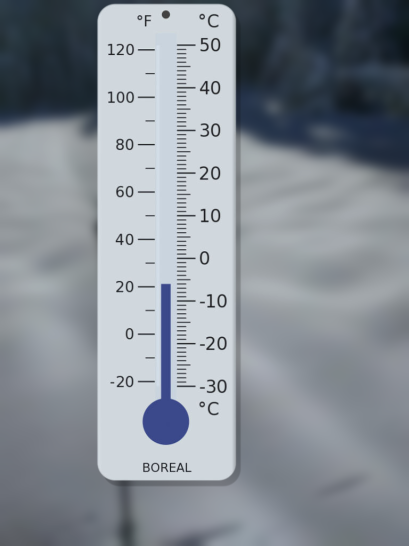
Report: -6°C
